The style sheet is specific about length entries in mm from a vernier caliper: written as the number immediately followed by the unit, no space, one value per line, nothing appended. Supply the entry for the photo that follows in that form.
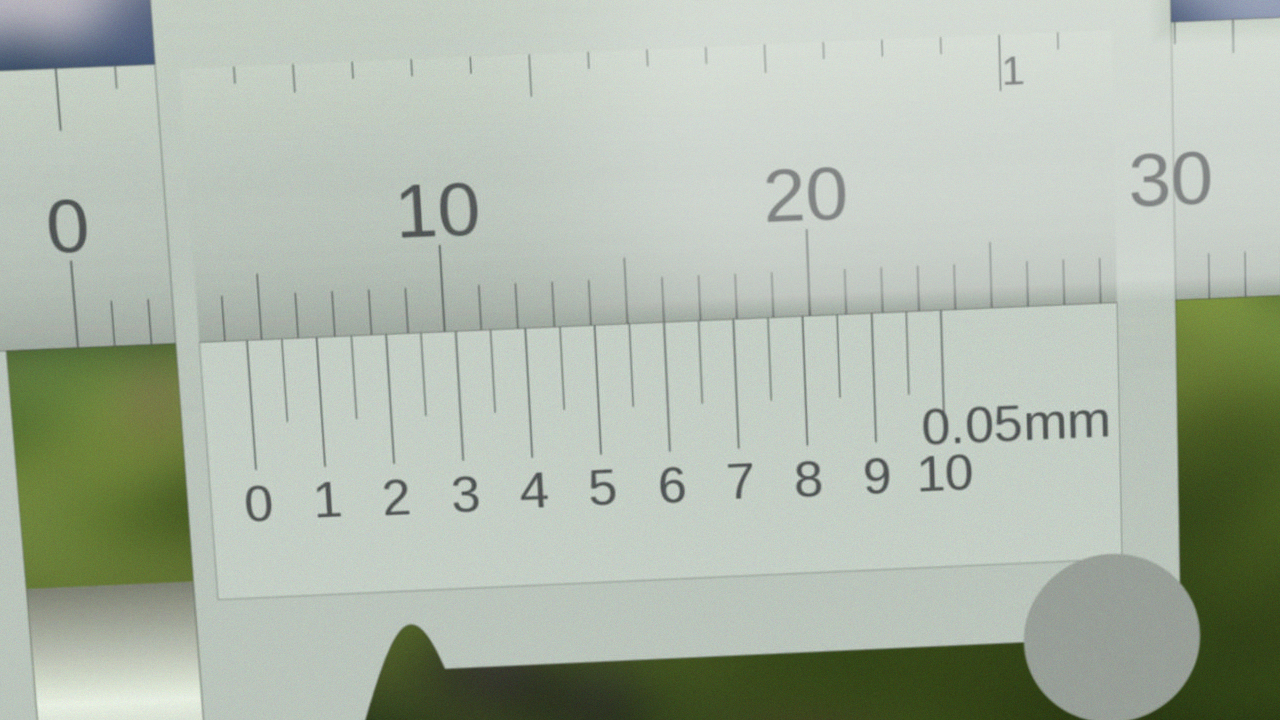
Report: 4.60mm
